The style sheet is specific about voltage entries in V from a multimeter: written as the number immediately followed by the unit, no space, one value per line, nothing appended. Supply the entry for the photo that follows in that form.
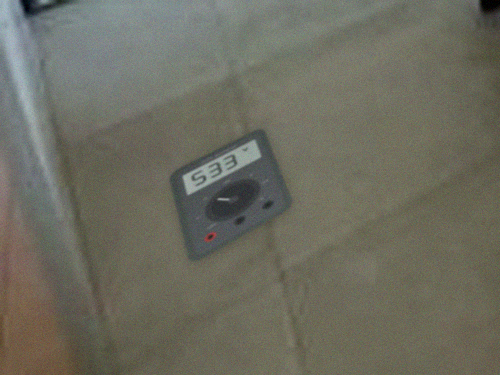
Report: 533V
